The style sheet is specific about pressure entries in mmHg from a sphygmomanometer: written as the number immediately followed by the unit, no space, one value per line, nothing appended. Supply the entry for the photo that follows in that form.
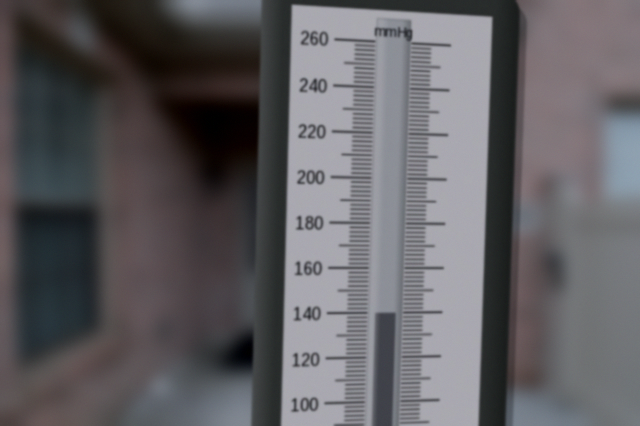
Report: 140mmHg
